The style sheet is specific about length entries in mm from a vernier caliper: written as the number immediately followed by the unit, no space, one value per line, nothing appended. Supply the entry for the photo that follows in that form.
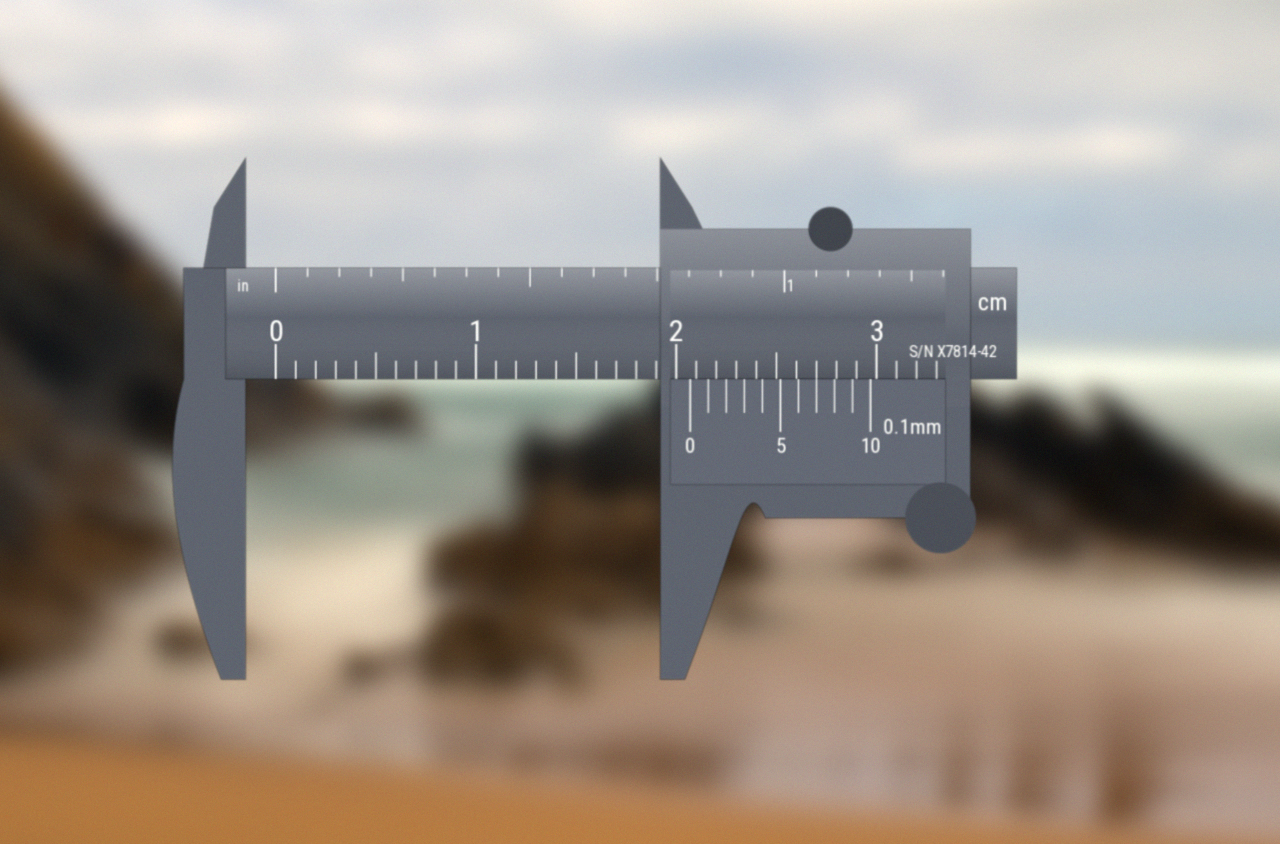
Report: 20.7mm
